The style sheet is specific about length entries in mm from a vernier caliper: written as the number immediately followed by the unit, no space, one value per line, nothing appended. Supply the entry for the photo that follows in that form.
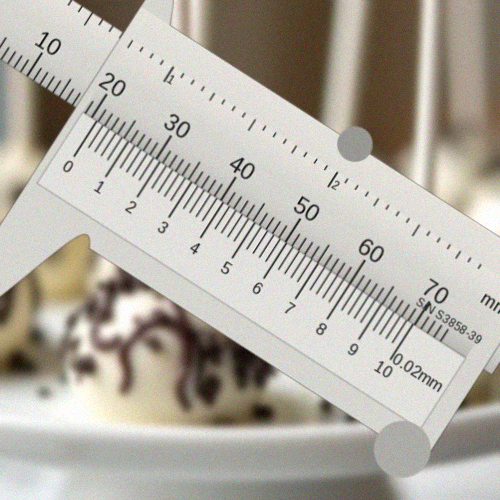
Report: 20.8mm
